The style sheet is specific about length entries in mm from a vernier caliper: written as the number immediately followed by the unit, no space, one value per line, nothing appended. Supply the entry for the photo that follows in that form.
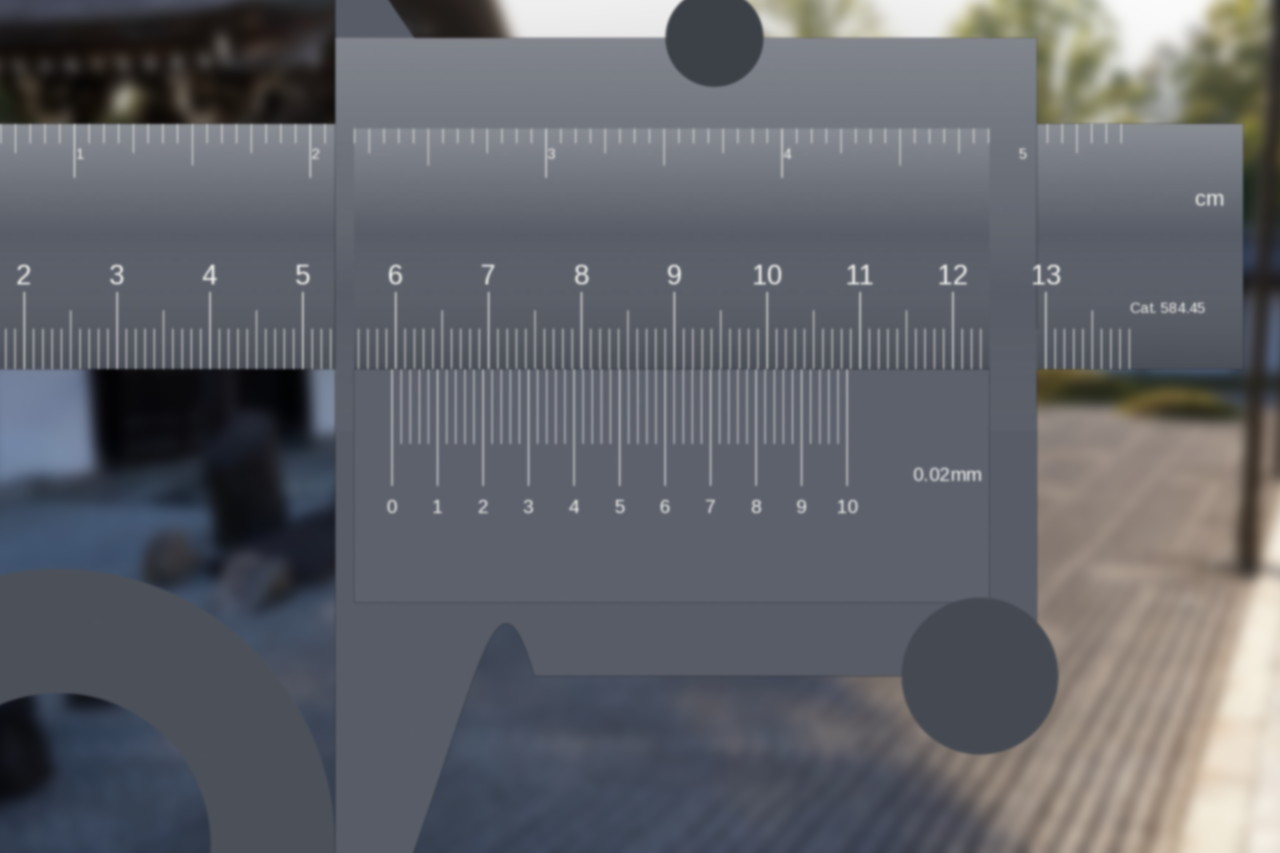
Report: 59.6mm
